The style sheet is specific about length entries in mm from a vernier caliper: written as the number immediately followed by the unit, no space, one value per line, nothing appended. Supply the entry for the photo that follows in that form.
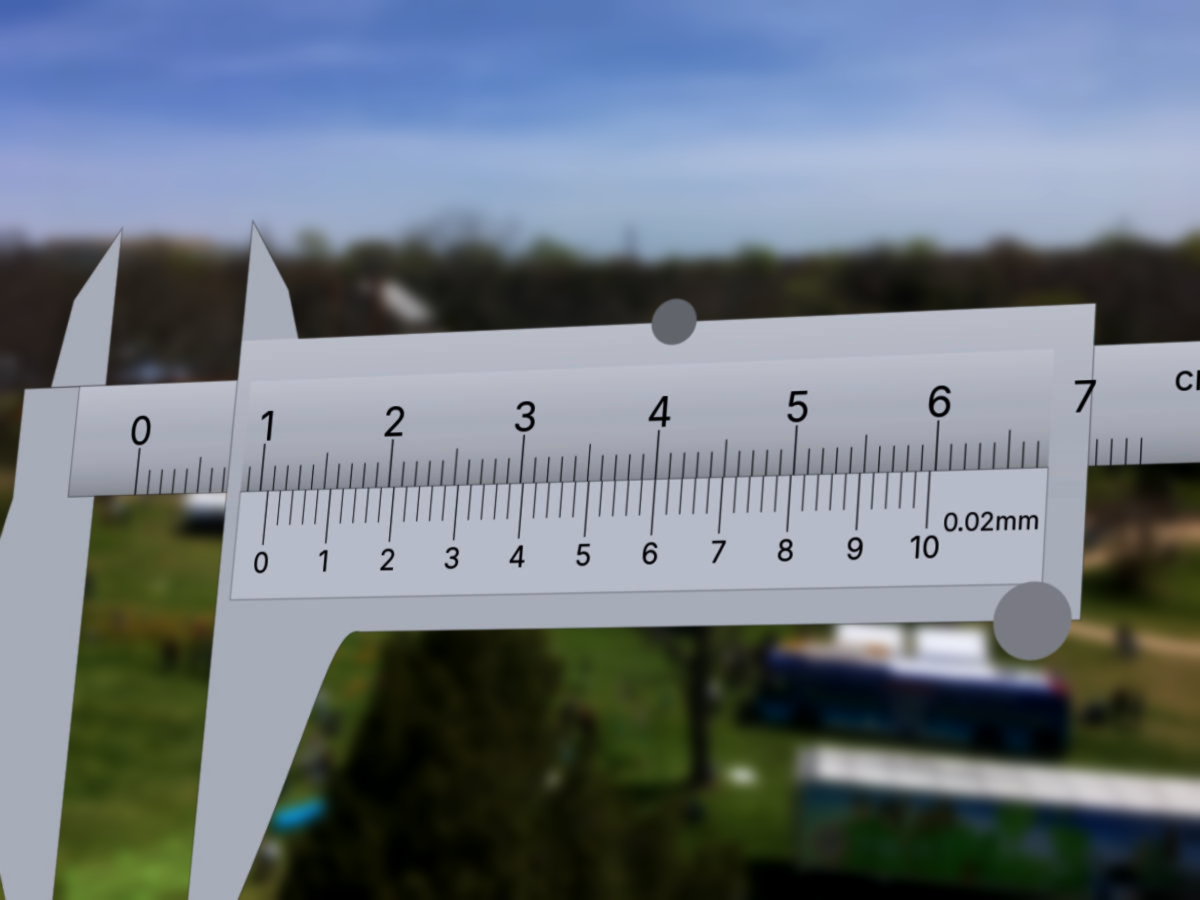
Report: 10.6mm
